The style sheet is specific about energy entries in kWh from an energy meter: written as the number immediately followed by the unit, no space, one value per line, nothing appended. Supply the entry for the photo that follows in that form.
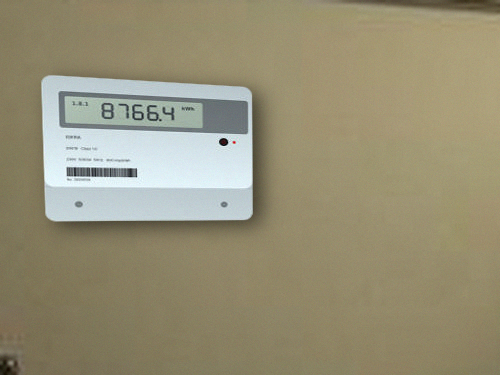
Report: 8766.4kWh
